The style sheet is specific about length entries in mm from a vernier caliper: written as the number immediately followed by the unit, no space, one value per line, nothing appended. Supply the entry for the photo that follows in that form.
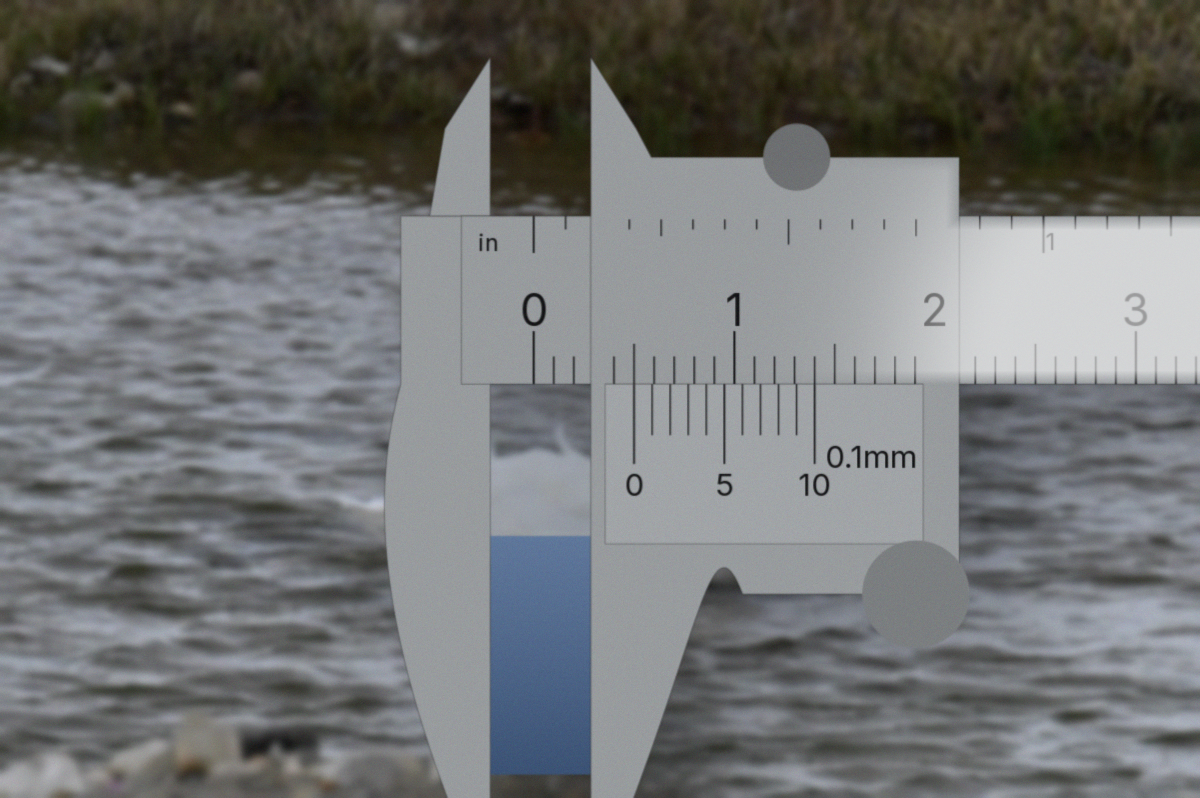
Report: 5.0mm
